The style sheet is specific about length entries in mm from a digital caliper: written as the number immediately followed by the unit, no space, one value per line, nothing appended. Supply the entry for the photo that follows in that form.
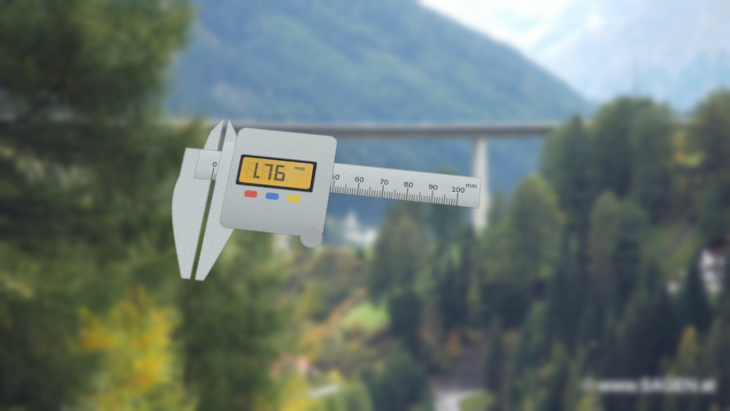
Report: 1.76mm
